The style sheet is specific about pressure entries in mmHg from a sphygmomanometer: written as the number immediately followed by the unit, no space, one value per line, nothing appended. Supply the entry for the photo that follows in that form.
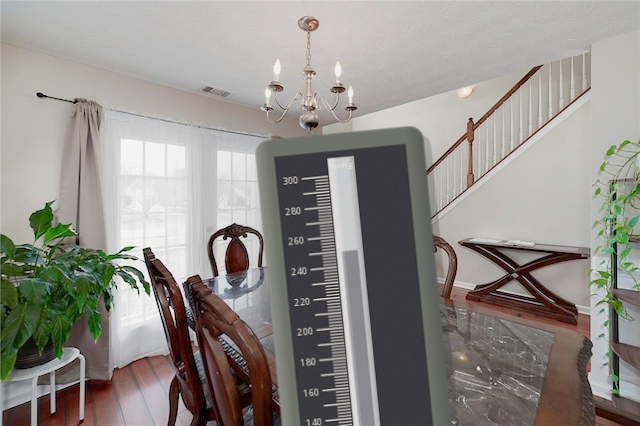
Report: 250mmHg
